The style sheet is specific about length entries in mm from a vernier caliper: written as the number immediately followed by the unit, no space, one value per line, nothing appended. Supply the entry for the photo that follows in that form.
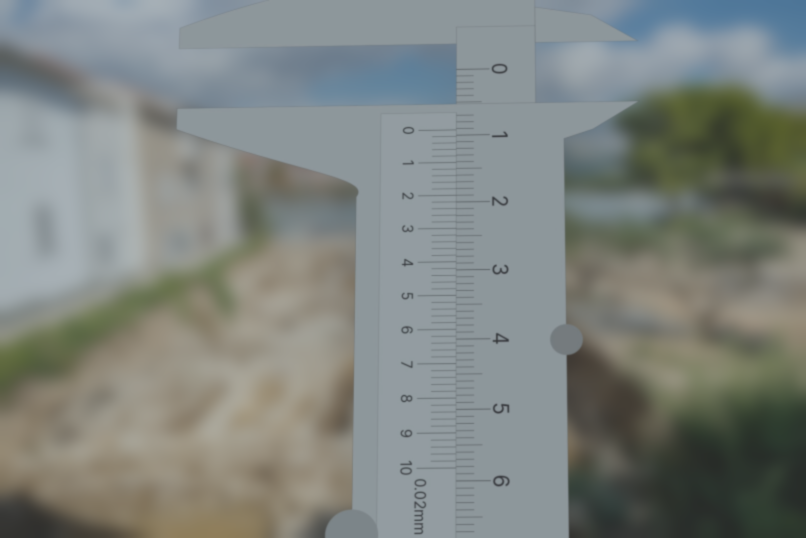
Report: 9.2mm
